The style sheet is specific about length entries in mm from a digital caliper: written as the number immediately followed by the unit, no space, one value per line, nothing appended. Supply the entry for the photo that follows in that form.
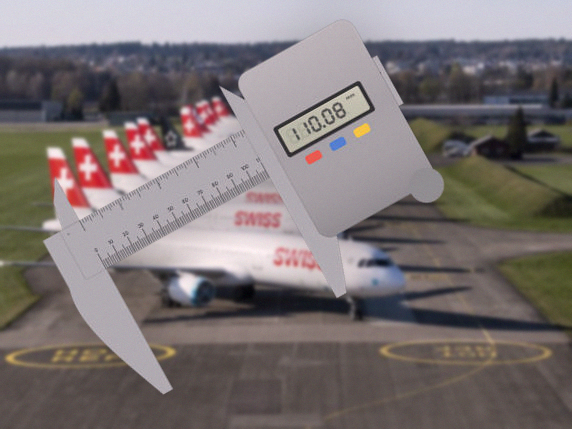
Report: 110.08mm
